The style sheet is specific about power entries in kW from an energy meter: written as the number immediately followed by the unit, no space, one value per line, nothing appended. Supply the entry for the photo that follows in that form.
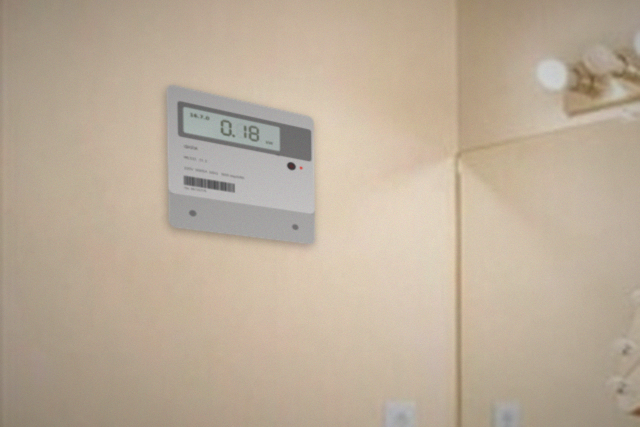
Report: 0.18kW
